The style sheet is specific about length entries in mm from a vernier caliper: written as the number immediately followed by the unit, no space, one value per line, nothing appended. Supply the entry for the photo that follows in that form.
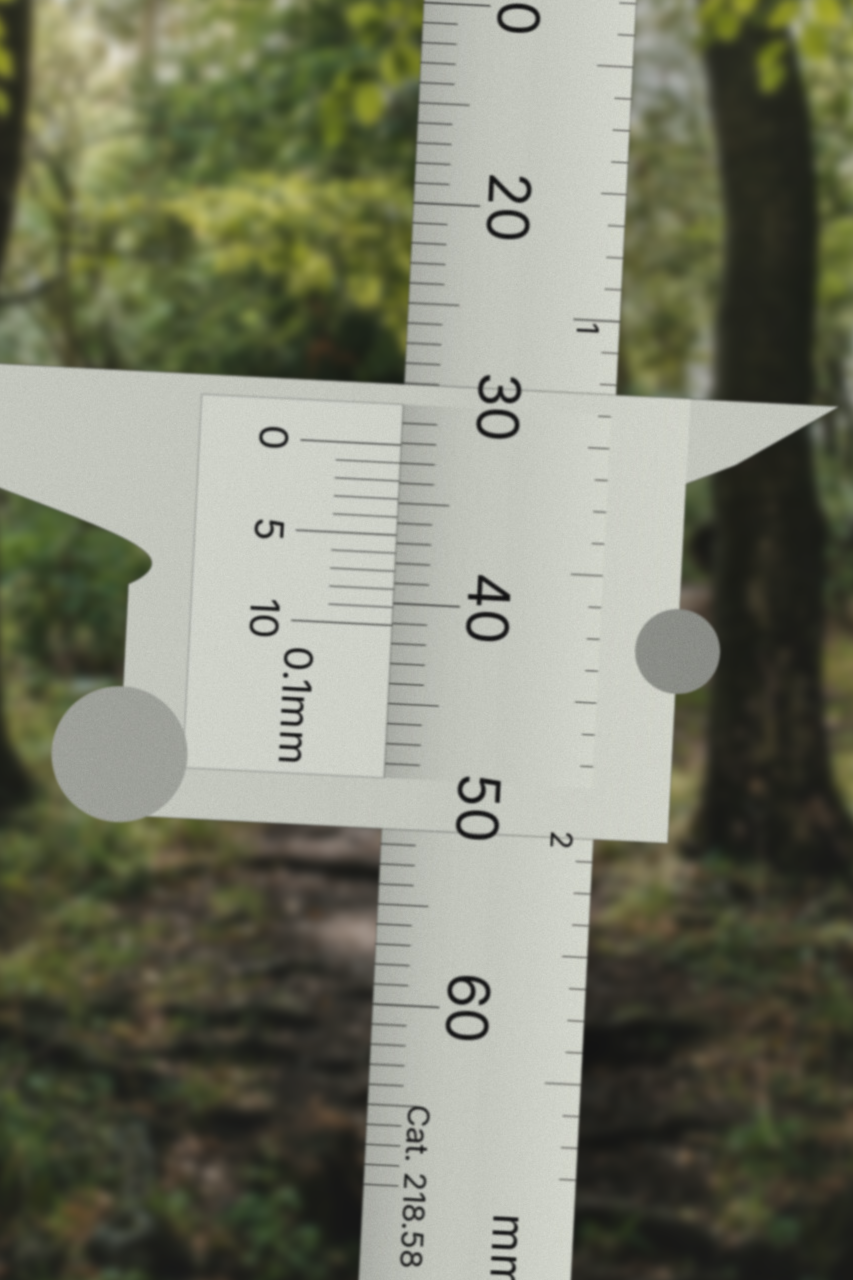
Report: 32.1mm
